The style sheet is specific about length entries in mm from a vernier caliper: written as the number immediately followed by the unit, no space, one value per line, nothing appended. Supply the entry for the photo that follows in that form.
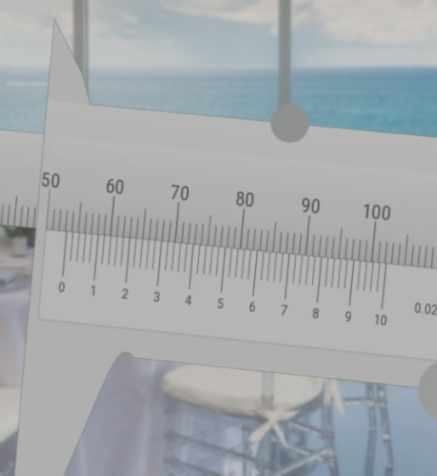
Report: 53.2mm
